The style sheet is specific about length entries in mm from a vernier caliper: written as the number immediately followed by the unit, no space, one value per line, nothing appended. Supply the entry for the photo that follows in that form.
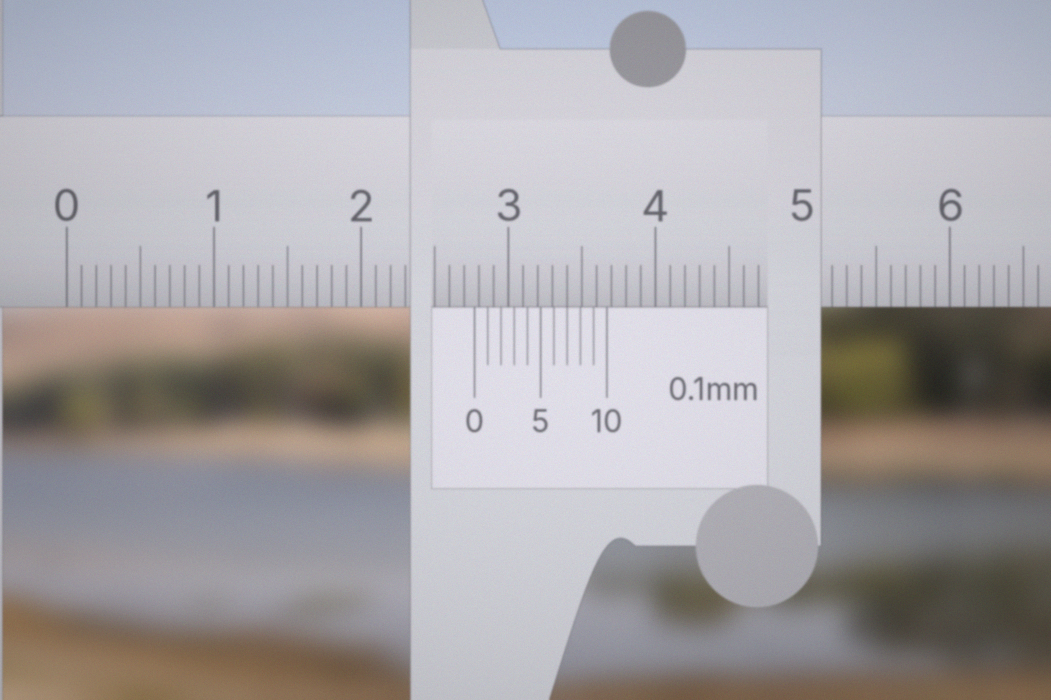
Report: 27.7mm
